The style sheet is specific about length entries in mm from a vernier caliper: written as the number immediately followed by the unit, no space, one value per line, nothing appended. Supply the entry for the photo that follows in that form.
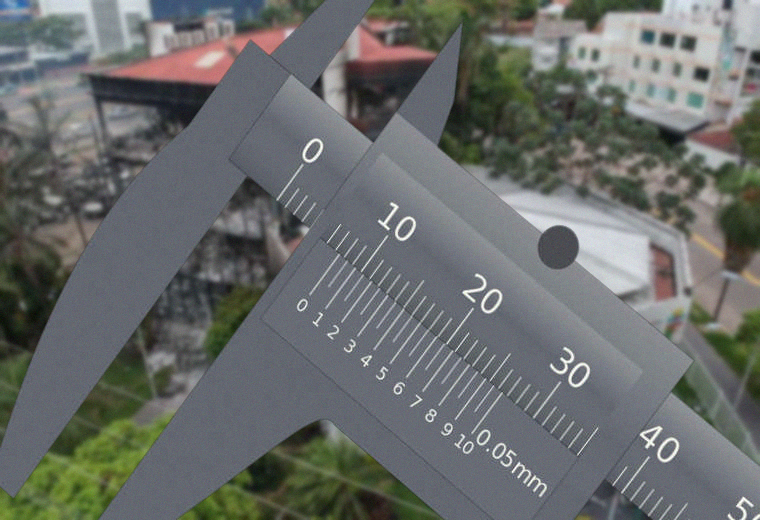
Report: 7.5mm
